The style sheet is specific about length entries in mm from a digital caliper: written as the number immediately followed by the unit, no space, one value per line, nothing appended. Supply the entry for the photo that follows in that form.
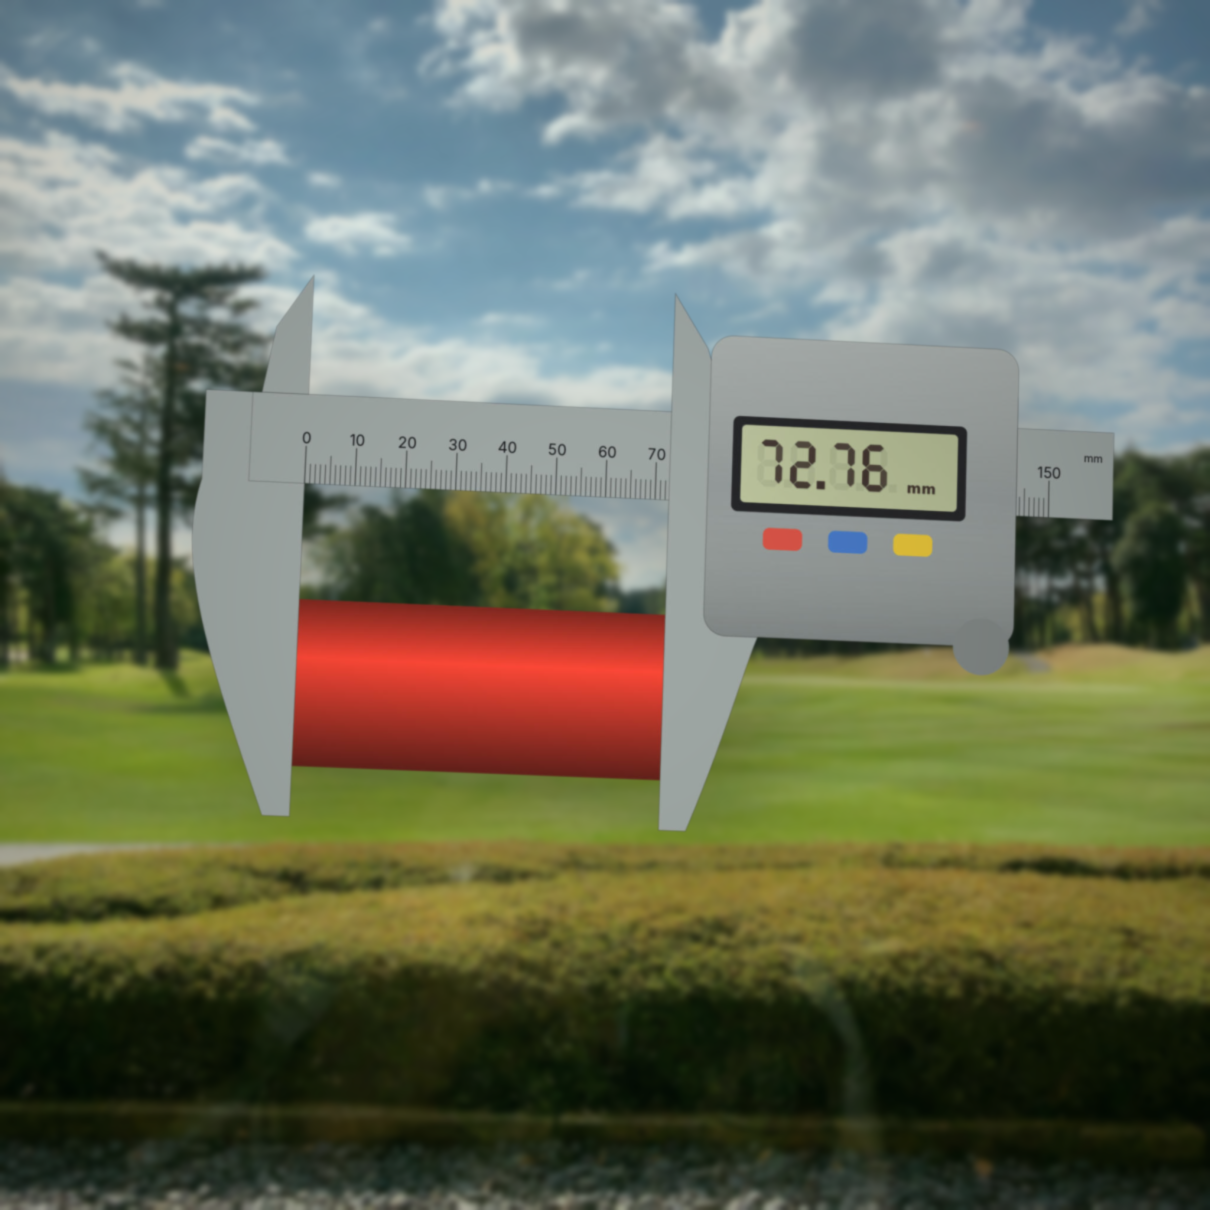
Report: 72.76mm
